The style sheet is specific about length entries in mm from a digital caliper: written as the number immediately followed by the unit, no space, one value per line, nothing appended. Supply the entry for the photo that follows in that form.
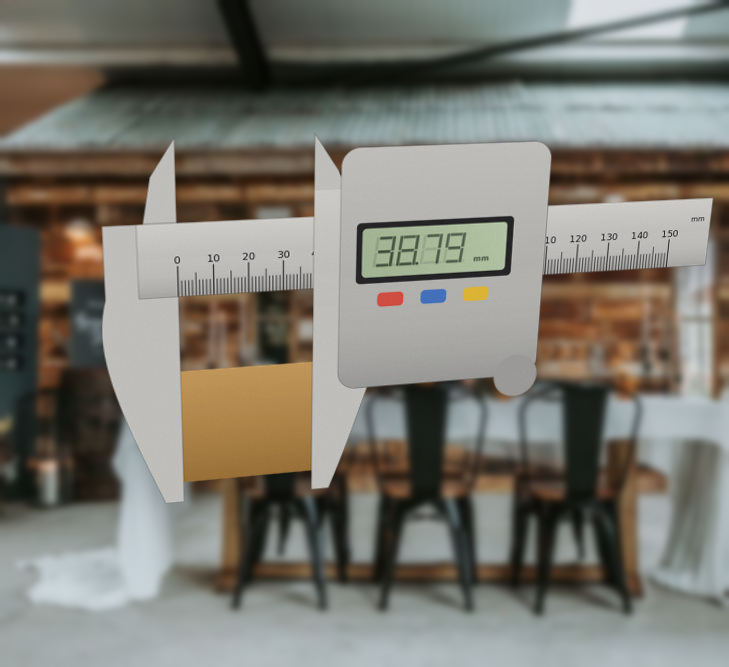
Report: 38.79mm
